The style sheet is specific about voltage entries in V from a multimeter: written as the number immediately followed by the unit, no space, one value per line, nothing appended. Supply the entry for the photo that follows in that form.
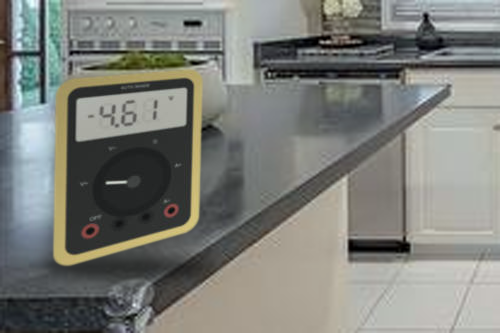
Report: -4.61V
